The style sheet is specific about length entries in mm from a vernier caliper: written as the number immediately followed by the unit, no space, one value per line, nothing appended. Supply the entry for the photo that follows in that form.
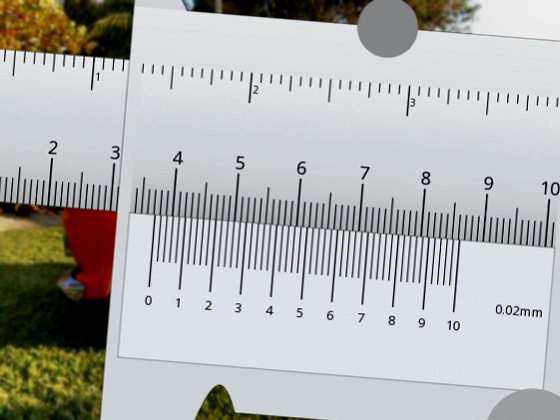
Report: 37.2mm
